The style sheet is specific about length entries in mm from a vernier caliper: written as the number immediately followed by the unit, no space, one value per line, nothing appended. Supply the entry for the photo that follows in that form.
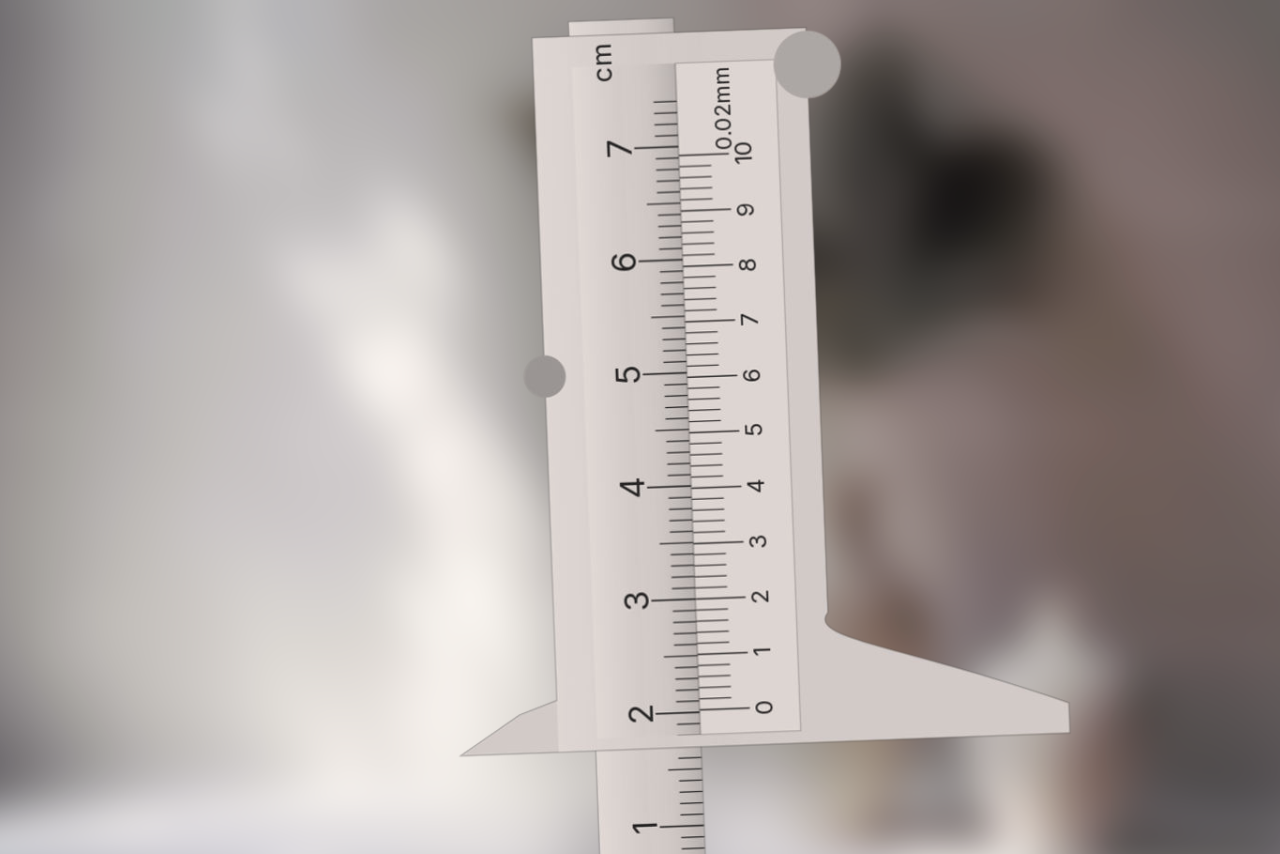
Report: 20.2mm
